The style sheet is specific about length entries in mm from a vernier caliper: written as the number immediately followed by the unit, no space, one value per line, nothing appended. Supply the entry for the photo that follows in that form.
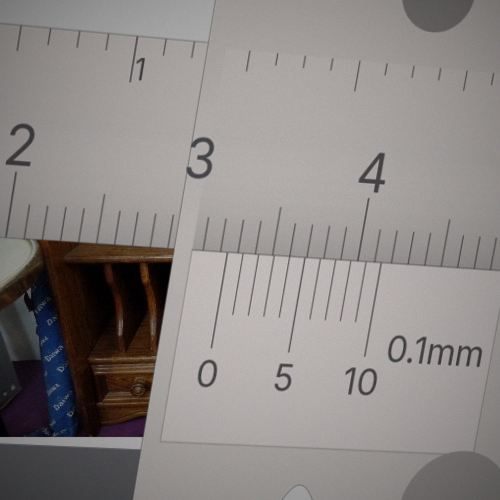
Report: 32.4mm
